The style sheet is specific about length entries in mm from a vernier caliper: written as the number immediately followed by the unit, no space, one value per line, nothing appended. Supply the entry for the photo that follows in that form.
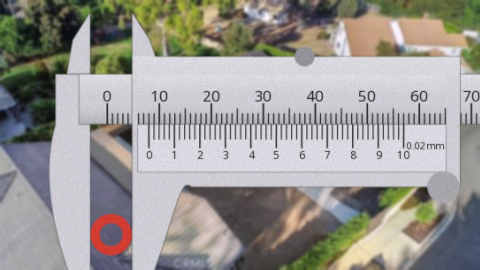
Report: 8.0mm
